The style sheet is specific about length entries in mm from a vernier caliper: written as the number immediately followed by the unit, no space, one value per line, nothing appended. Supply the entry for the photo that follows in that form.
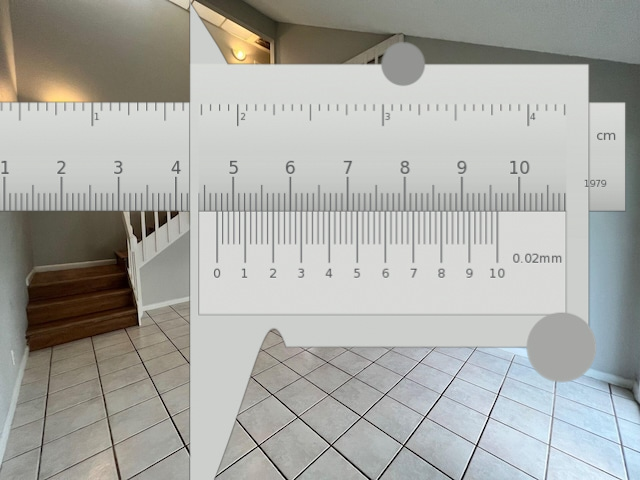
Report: 47.2mm
